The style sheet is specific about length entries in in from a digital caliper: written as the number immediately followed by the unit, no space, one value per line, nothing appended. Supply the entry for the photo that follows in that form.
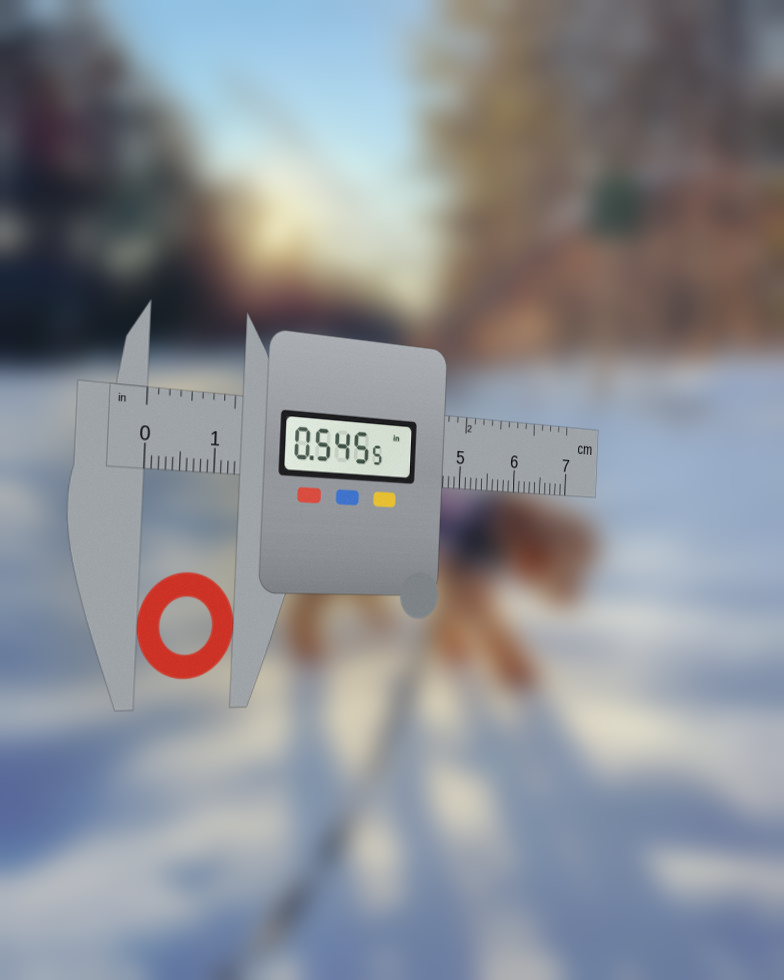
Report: 0.5455in
